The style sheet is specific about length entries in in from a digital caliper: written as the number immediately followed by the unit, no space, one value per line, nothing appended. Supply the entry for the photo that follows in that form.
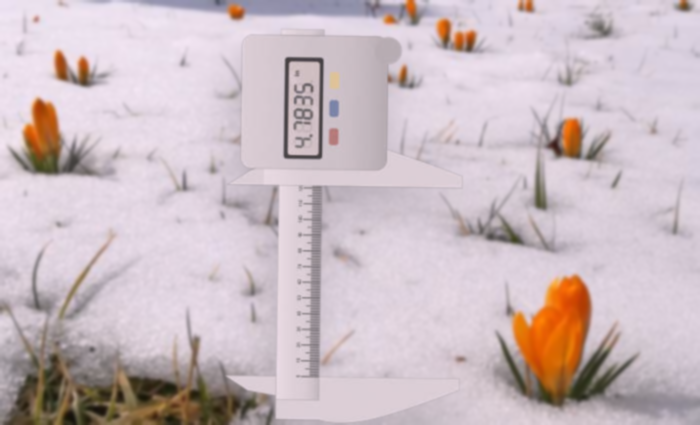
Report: 4.7835in
